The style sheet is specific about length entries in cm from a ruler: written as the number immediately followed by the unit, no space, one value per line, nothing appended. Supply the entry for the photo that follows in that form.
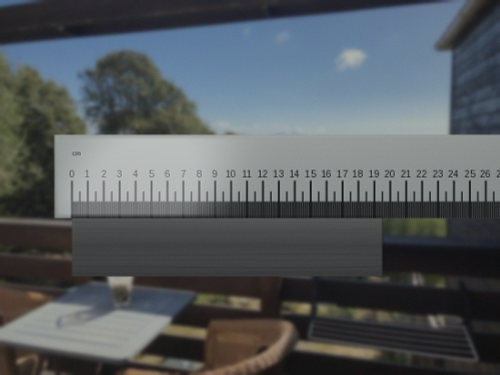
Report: 19.5cm
